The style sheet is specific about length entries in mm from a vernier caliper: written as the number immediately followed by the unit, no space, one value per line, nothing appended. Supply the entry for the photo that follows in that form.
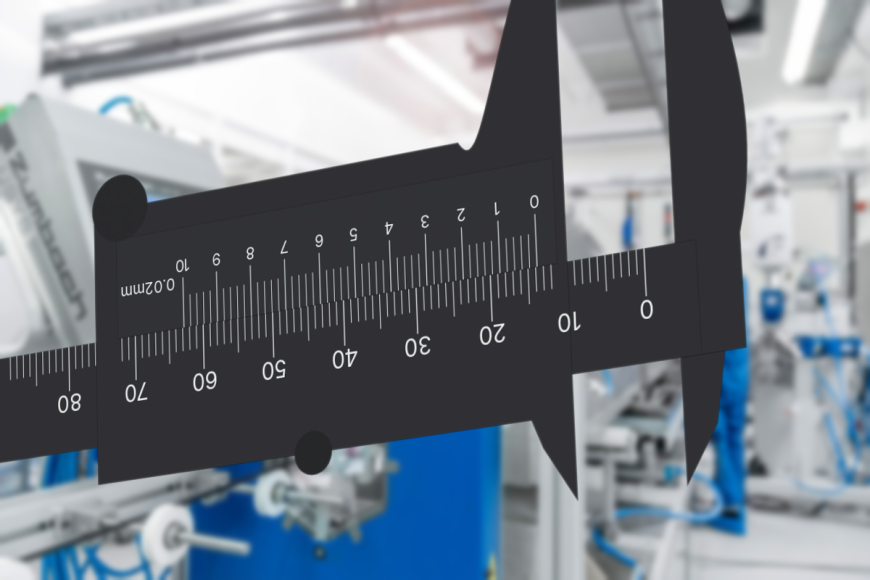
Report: 13.8mm
